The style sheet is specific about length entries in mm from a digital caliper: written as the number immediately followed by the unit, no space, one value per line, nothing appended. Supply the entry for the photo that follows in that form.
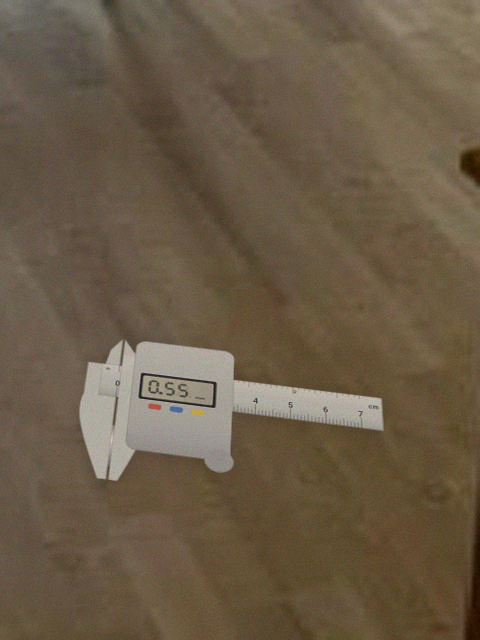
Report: 0.55mm
